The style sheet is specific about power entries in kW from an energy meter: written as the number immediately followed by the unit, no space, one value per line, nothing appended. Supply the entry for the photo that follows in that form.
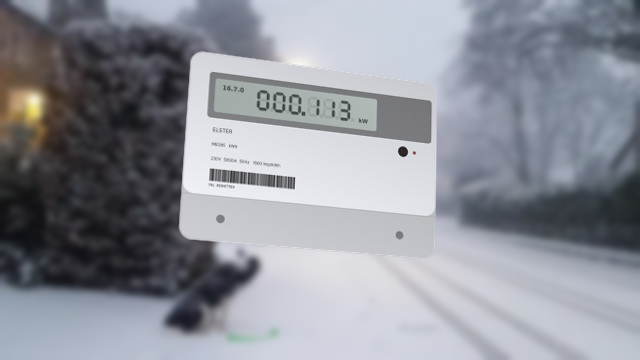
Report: 0.113kW
